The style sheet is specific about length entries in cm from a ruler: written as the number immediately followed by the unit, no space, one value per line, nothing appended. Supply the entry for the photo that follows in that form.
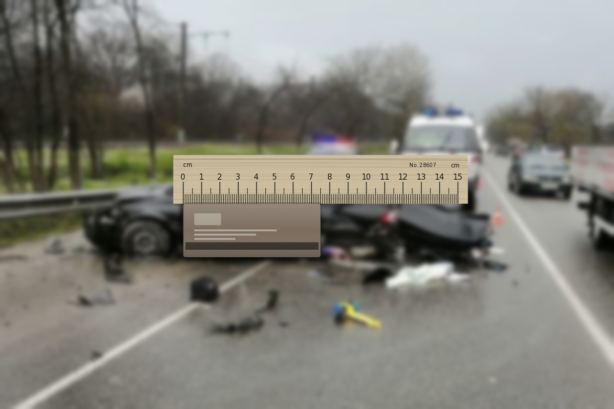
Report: 7.5cm
